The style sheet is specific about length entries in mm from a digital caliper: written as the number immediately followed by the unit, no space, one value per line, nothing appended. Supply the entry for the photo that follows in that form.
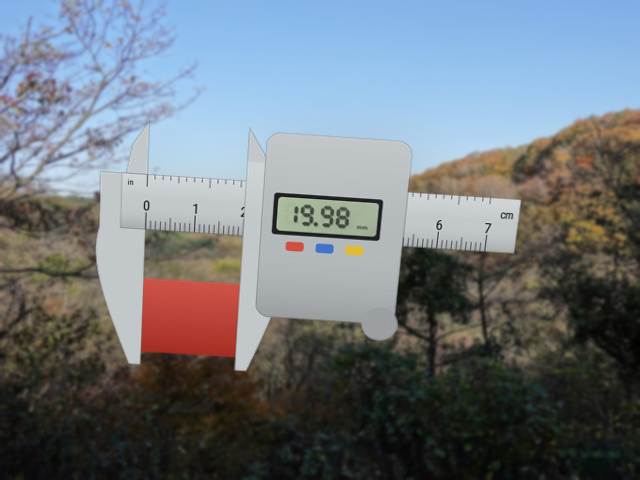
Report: 19.98mm
